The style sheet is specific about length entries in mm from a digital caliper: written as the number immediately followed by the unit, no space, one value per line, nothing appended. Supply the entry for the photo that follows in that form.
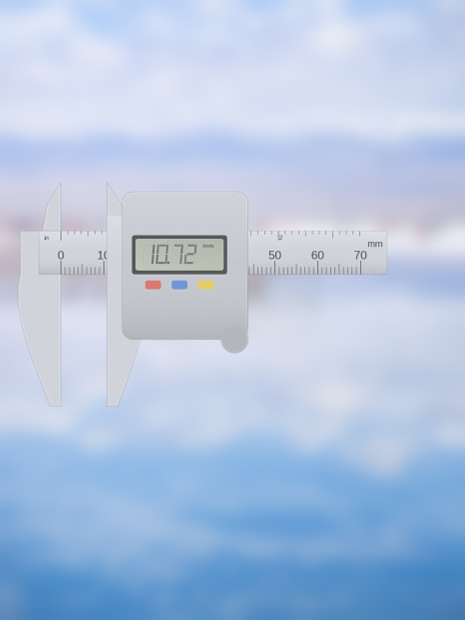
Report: 10.72mm
